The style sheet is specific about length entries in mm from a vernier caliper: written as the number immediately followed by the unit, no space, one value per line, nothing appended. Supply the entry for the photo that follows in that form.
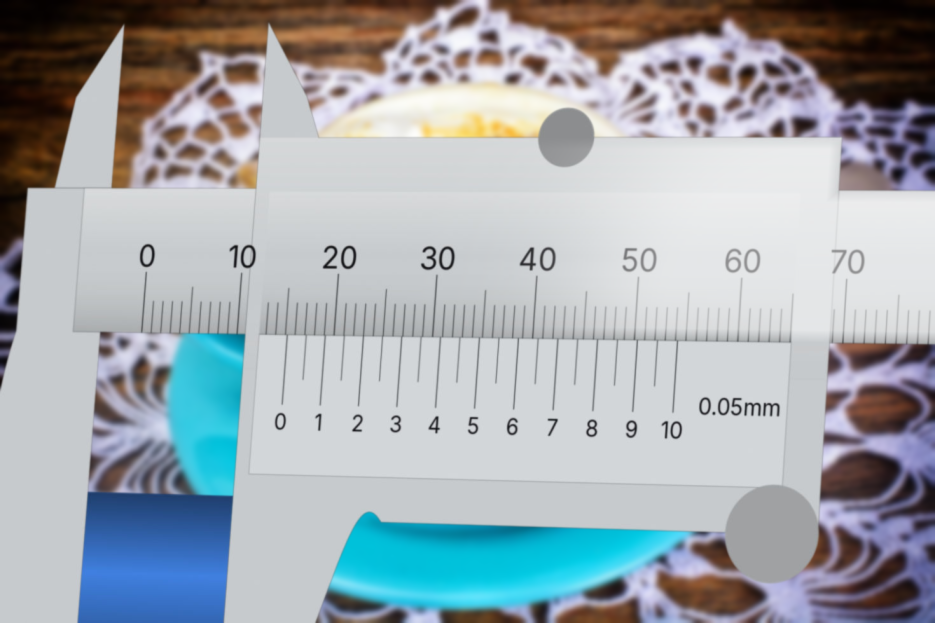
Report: 15.2mm
